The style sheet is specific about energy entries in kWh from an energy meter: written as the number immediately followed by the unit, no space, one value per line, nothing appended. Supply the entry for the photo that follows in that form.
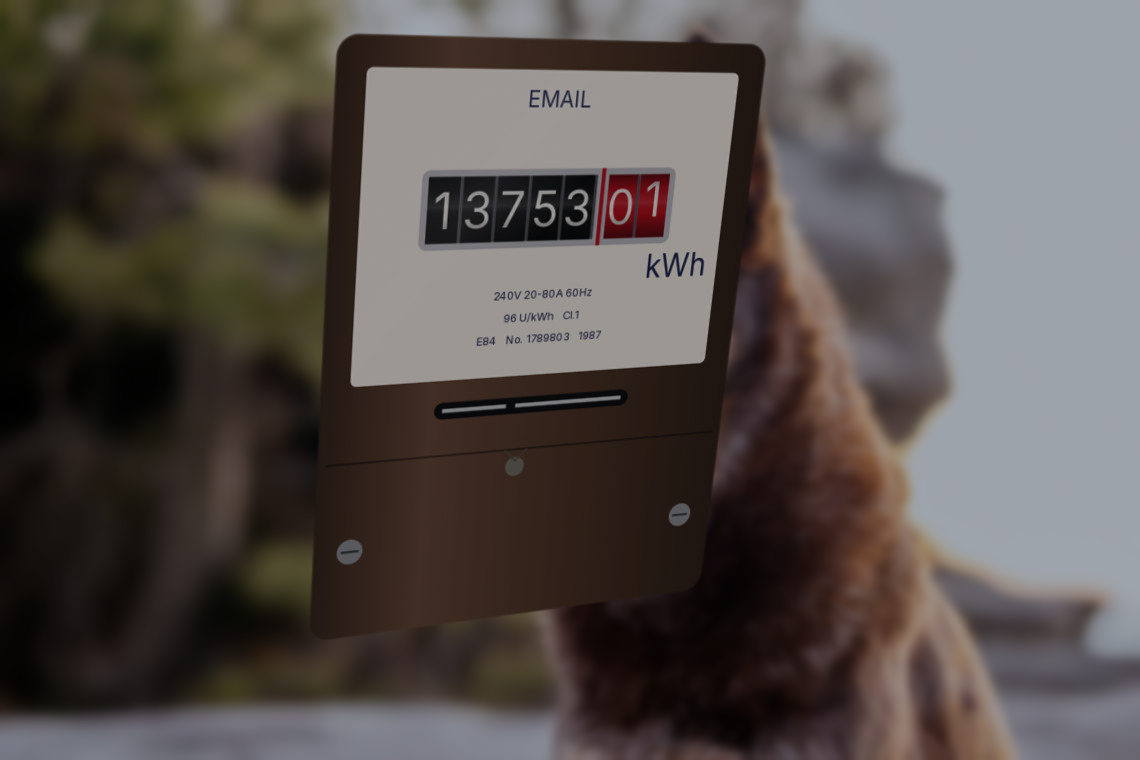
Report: 13753.01kWh
